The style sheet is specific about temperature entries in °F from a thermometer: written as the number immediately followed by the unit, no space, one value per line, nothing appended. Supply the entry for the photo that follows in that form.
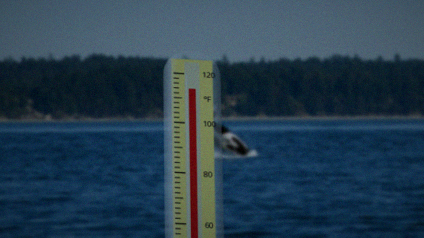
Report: 114°F
